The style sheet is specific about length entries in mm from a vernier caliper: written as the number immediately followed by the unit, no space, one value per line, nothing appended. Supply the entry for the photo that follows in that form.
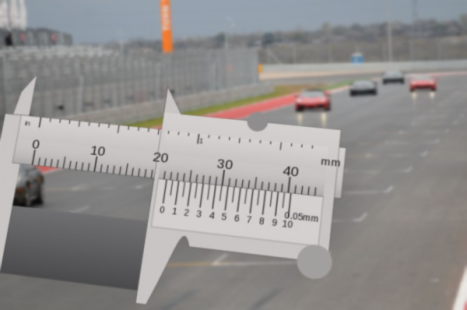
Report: 21.4mm
